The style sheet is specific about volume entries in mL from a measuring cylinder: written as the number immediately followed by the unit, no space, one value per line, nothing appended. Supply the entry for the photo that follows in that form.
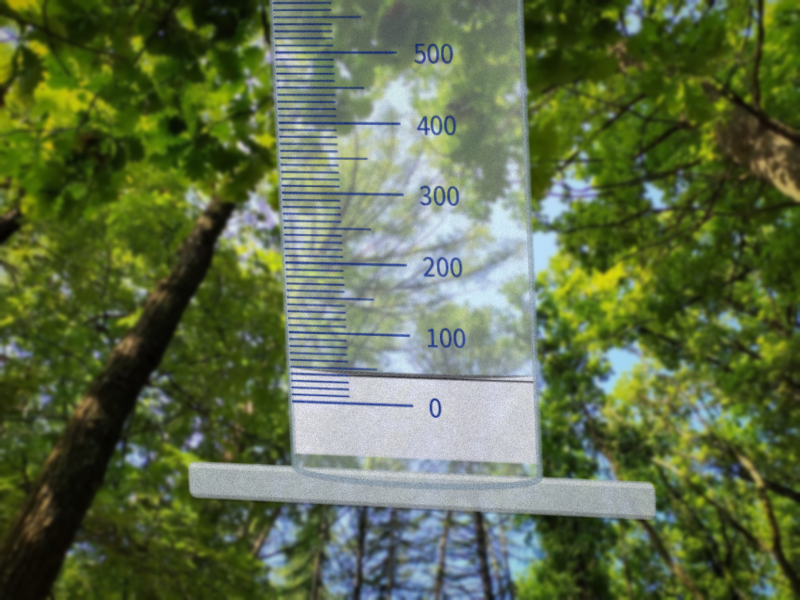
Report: 40mL
